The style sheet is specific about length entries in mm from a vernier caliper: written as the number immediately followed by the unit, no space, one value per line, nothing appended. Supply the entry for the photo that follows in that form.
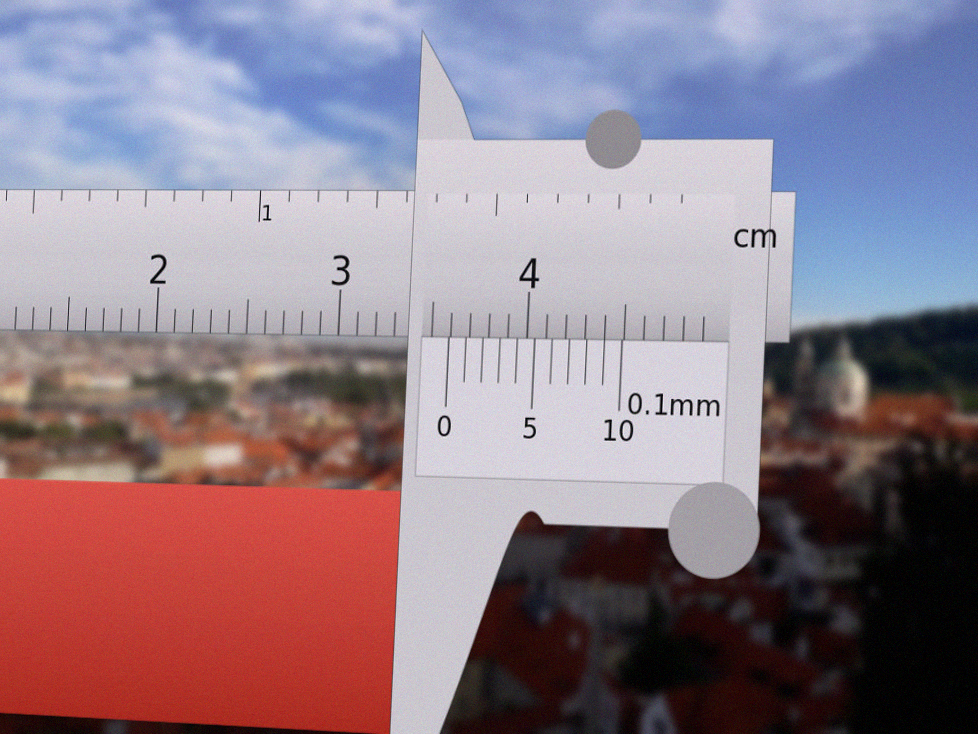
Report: 35.9mm
